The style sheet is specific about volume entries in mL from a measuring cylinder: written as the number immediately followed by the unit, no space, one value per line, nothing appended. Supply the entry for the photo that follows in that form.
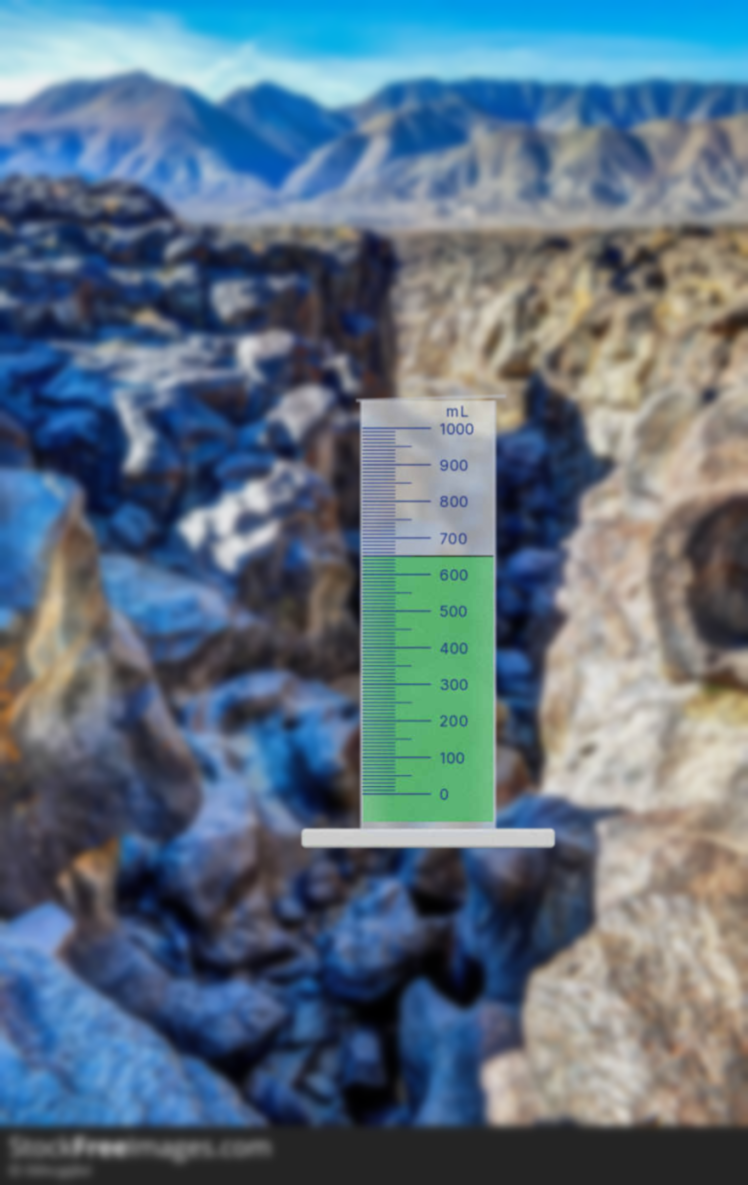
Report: 650mL
